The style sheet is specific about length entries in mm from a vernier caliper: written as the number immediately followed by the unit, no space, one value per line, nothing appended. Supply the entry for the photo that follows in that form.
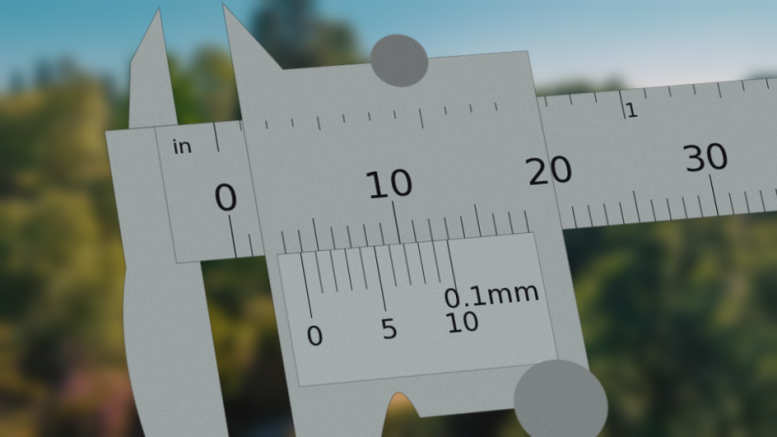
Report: 3.9mm
